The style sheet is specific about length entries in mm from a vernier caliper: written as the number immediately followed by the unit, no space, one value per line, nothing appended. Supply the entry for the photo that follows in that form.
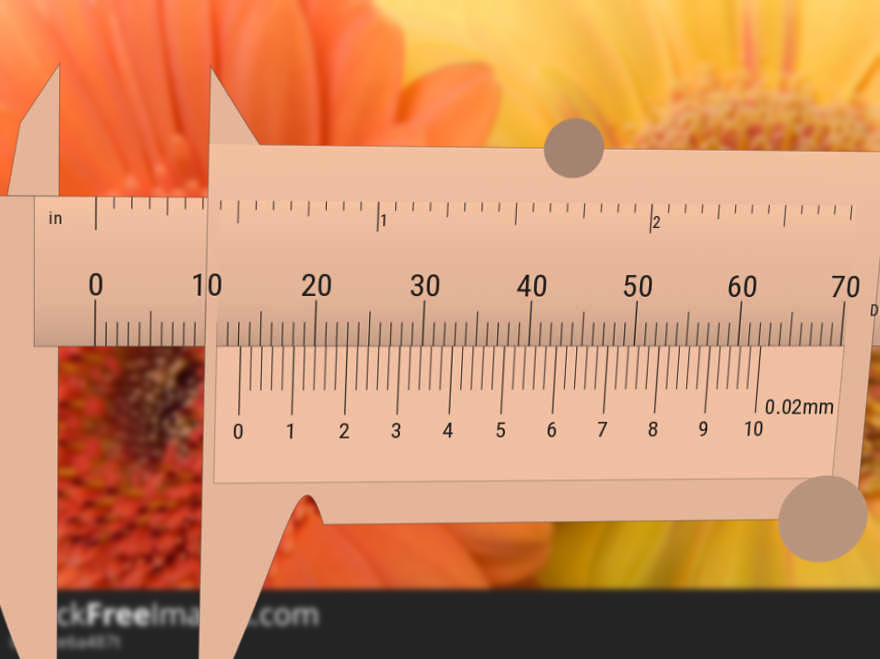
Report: 13.2mm
